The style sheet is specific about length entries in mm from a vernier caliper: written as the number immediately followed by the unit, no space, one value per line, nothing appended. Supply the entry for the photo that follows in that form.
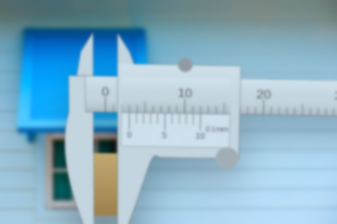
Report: 3.0mm
